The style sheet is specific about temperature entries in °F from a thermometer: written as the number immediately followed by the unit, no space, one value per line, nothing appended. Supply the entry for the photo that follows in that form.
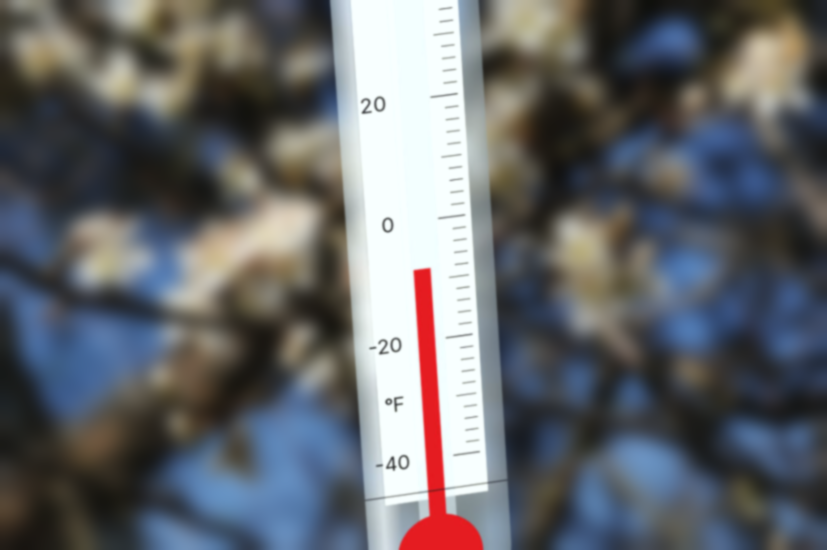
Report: -8°F
